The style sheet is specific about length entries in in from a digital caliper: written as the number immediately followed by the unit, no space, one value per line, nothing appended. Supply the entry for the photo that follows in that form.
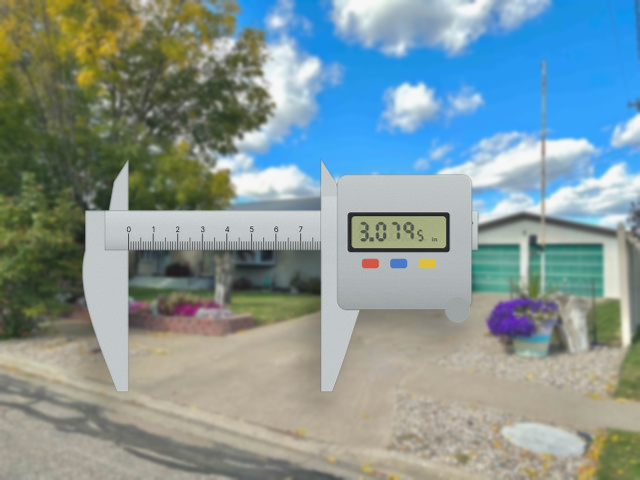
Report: 3.0795in
